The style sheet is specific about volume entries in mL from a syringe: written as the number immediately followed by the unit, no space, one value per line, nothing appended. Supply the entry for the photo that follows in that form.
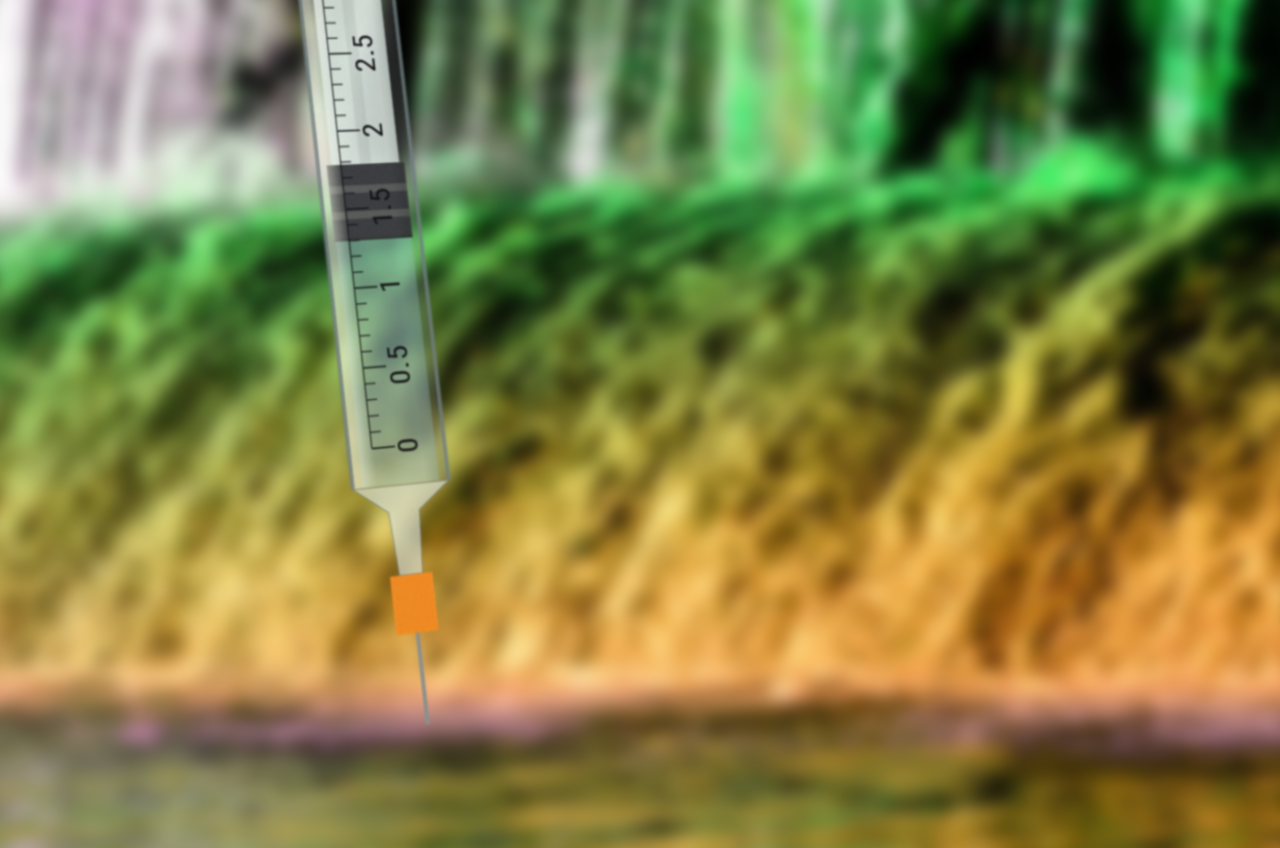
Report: 1.3mL
